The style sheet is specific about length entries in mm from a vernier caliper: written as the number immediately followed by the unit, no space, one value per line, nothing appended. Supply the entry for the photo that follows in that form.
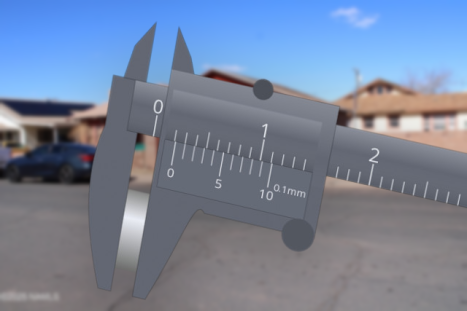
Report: 2.1mm
